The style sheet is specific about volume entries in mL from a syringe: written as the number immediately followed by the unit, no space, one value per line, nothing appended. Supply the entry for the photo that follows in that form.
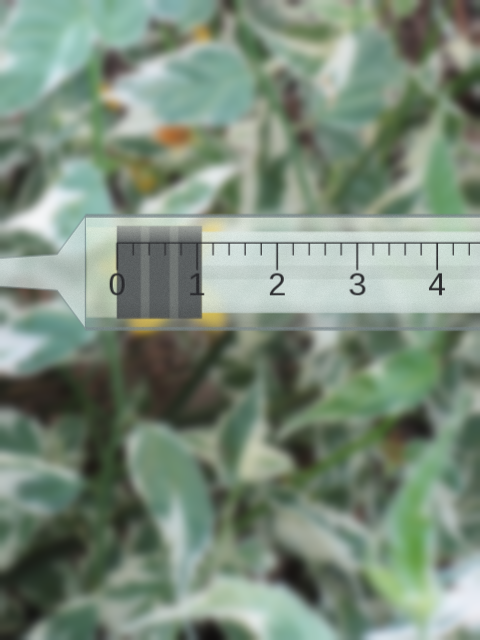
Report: 0mL
